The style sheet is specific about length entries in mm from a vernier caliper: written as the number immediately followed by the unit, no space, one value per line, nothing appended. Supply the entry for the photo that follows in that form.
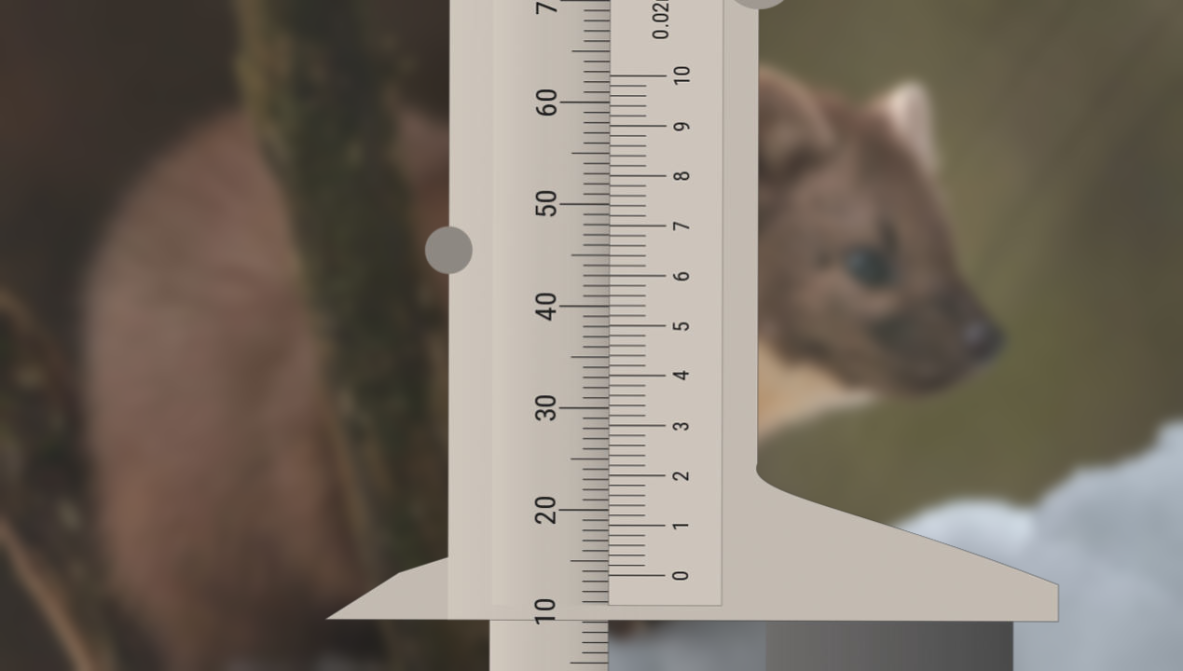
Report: 13.6mm
